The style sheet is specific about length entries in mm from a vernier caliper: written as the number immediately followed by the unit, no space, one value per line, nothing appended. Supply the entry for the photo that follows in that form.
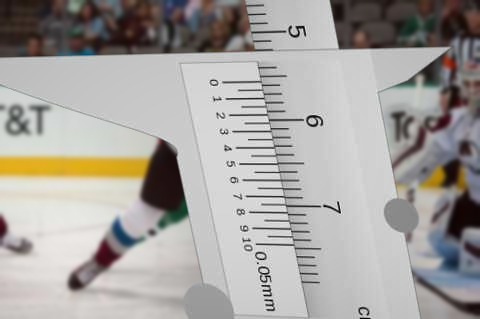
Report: 55.6mm
